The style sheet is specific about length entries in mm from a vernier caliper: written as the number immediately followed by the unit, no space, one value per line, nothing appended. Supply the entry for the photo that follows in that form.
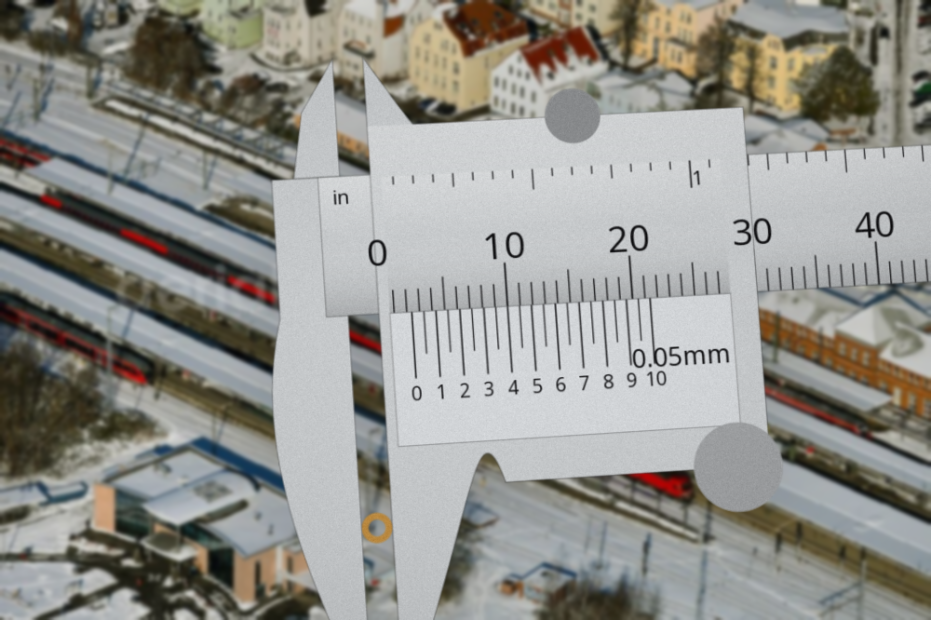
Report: 2.4mm
